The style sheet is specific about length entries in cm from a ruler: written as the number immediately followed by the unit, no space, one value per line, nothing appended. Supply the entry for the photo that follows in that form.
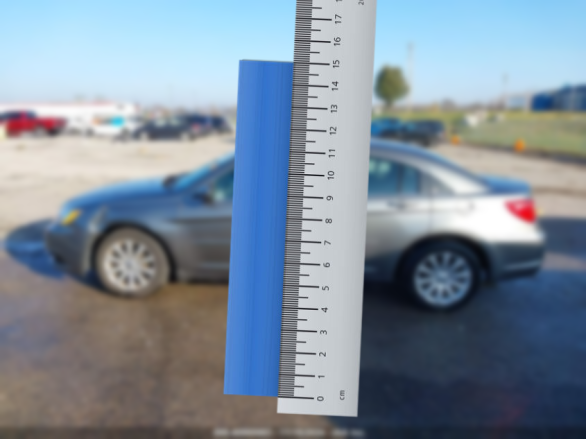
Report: 15cm
